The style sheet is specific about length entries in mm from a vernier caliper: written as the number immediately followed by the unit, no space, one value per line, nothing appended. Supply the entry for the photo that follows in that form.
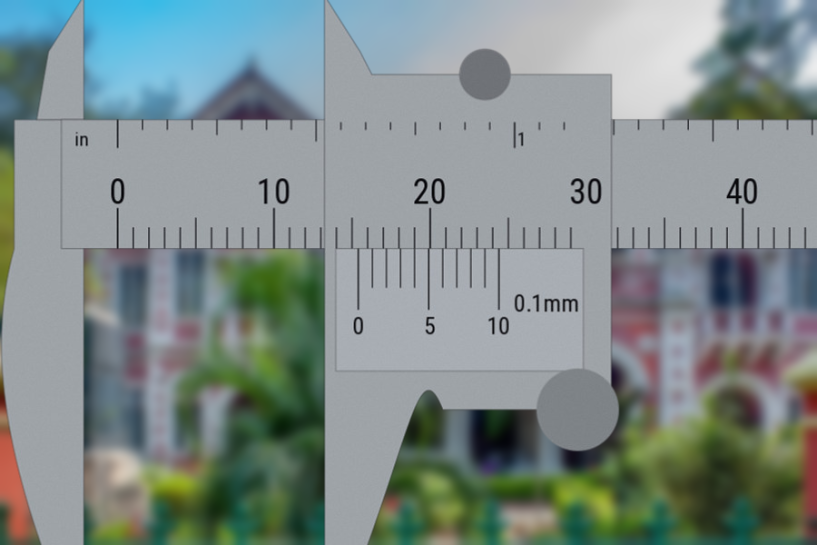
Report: 15.4mm
